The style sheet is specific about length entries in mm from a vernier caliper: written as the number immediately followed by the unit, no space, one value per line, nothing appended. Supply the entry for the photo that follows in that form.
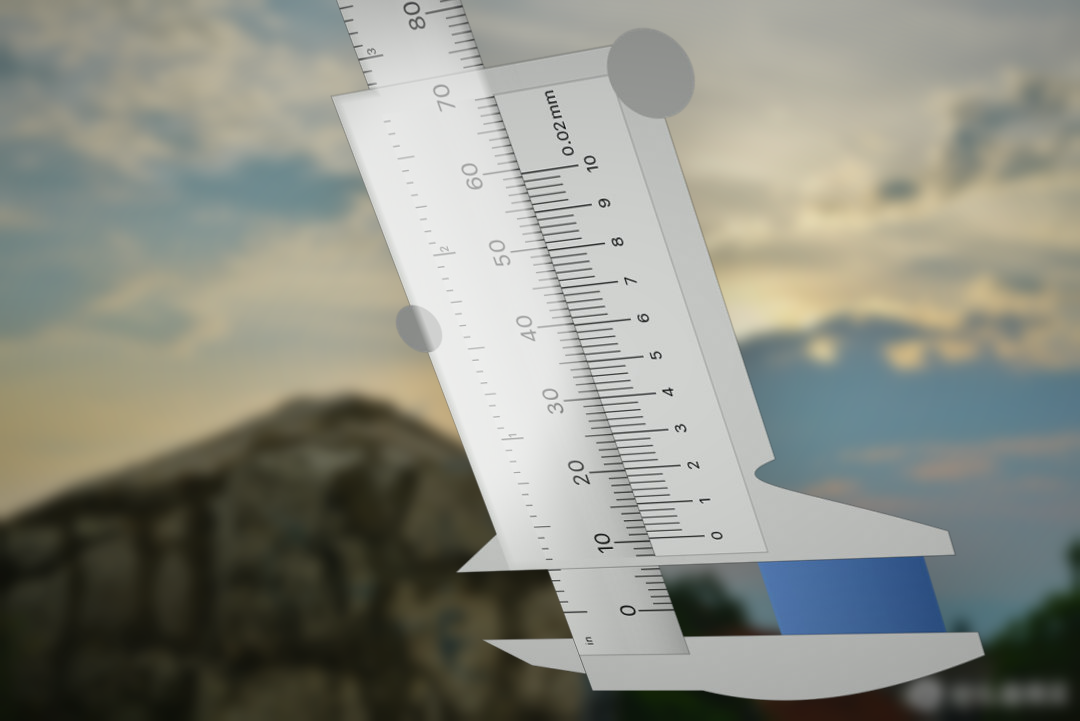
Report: 10.4mm
